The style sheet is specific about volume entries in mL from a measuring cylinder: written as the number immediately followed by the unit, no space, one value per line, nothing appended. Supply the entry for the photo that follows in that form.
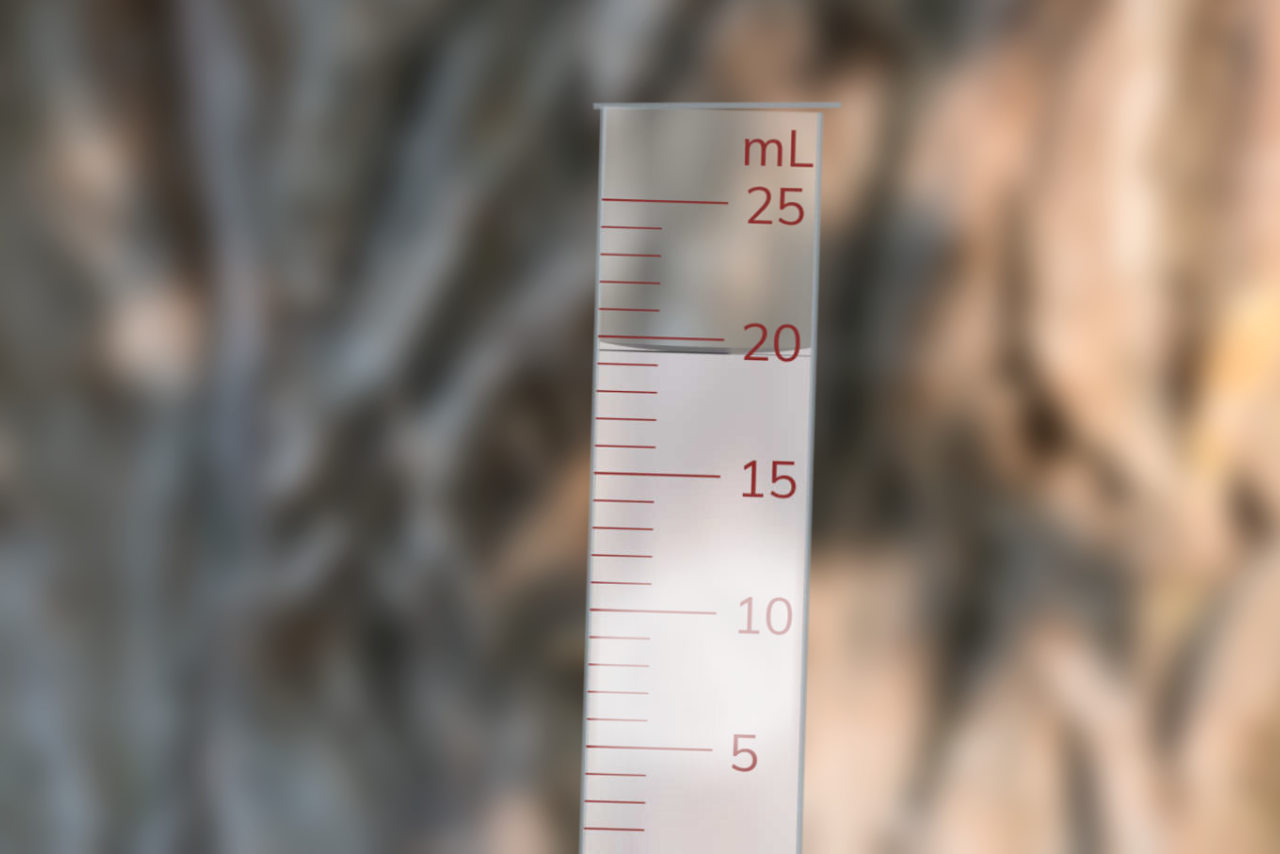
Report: 19.5mL
